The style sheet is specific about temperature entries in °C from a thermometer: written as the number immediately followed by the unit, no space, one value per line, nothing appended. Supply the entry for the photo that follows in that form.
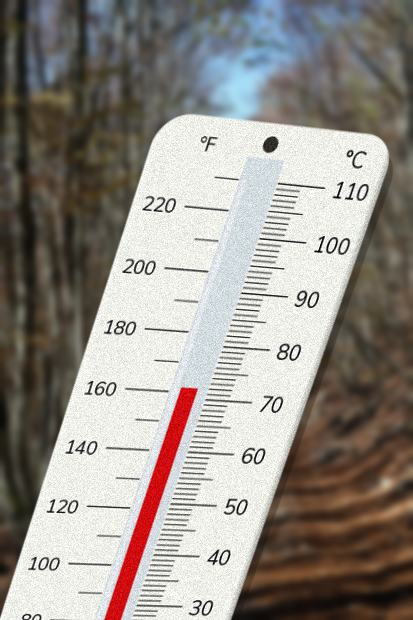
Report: 72°C
